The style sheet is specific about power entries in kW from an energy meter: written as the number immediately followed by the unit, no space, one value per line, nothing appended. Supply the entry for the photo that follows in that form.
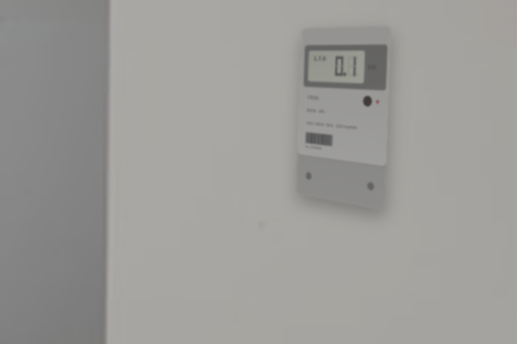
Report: 0.1kW
